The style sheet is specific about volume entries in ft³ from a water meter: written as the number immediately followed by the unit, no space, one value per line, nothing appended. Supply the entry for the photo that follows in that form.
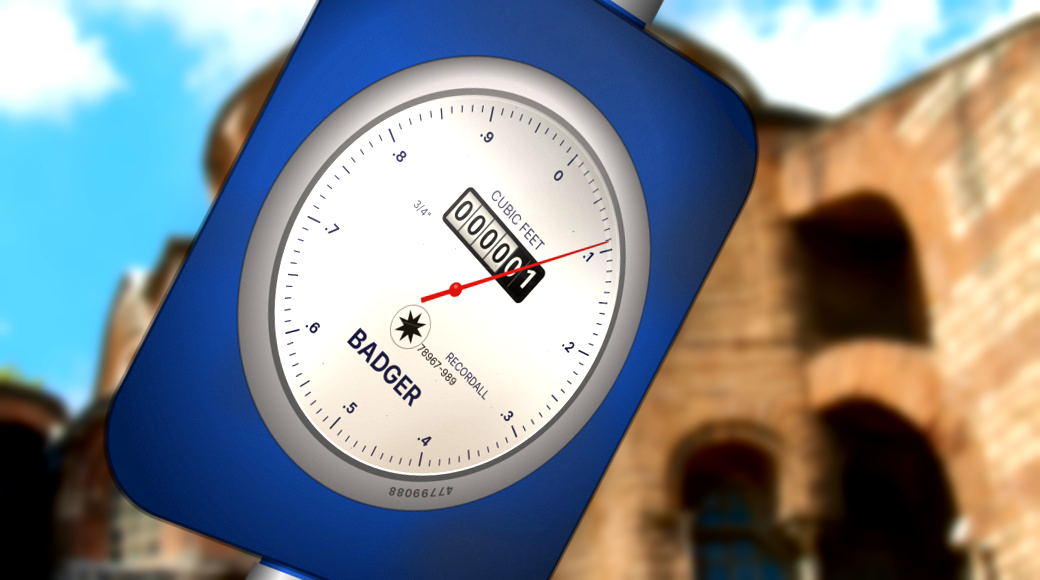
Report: 1.09ft³
